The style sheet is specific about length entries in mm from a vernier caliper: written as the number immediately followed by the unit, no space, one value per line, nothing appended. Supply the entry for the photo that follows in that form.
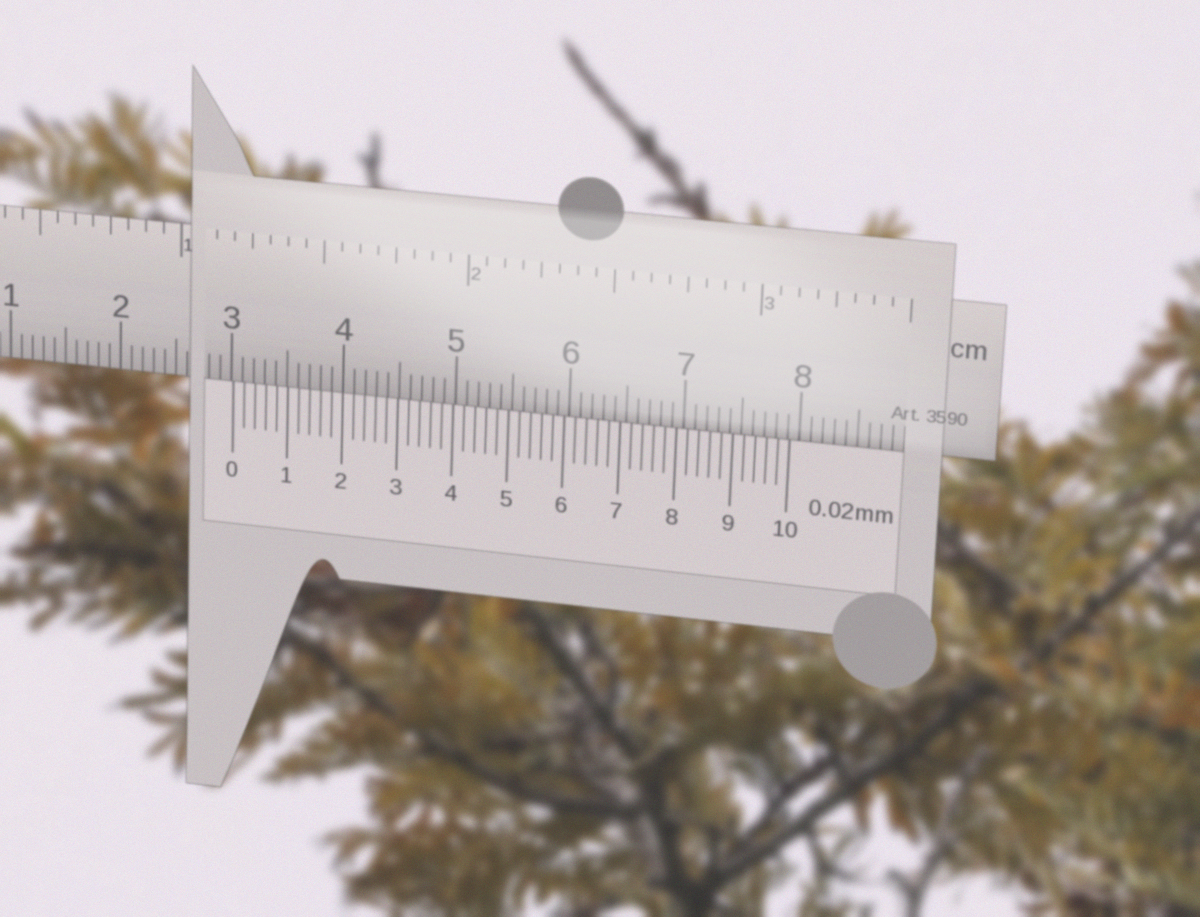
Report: 30.2mm
